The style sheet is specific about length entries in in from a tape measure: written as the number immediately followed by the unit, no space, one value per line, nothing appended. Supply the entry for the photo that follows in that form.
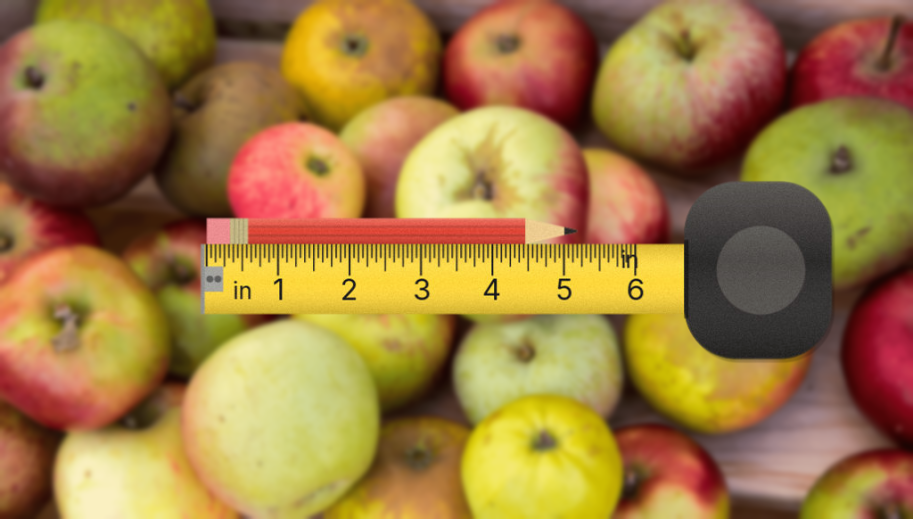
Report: 5.1875in
